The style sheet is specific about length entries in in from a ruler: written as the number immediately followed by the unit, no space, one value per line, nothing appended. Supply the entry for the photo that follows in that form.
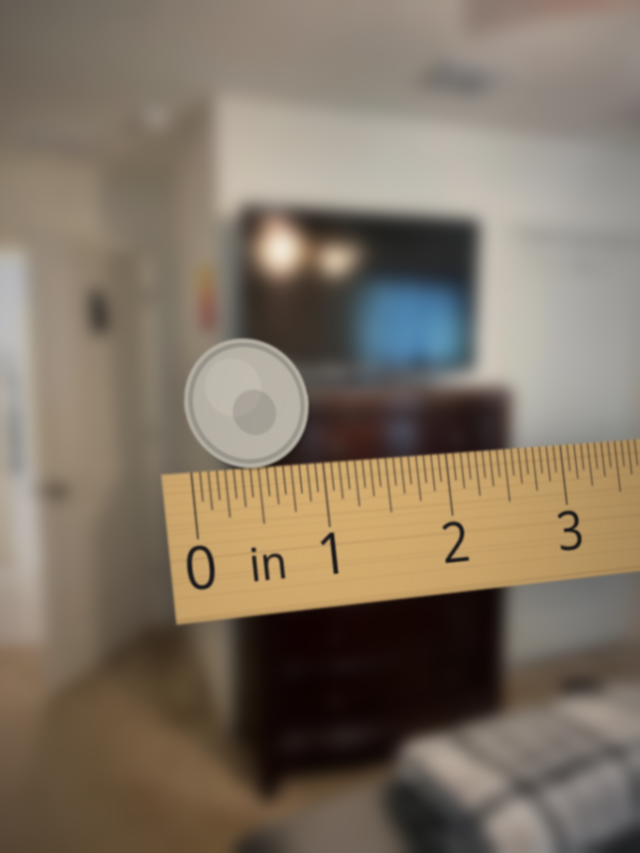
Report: 0.9375in
